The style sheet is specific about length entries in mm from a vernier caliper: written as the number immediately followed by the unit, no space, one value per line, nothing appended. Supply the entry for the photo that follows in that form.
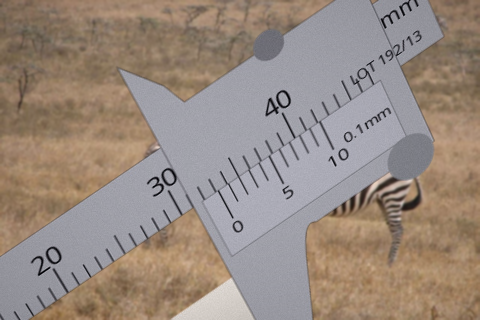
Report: 33.2mm
